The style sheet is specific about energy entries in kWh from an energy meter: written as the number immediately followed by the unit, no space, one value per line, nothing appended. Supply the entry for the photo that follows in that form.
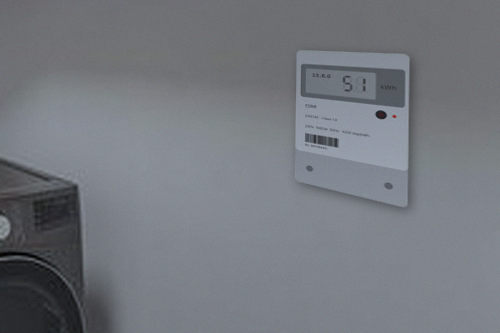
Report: 51kWh
